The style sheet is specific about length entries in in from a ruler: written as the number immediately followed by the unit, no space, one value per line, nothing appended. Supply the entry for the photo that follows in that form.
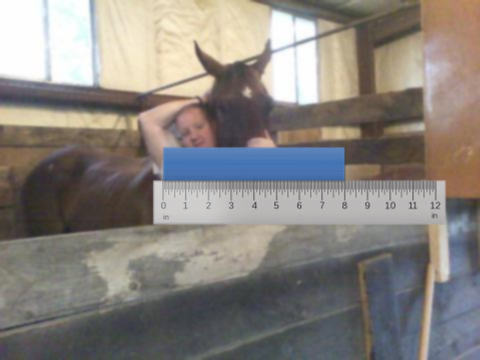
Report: 8in
